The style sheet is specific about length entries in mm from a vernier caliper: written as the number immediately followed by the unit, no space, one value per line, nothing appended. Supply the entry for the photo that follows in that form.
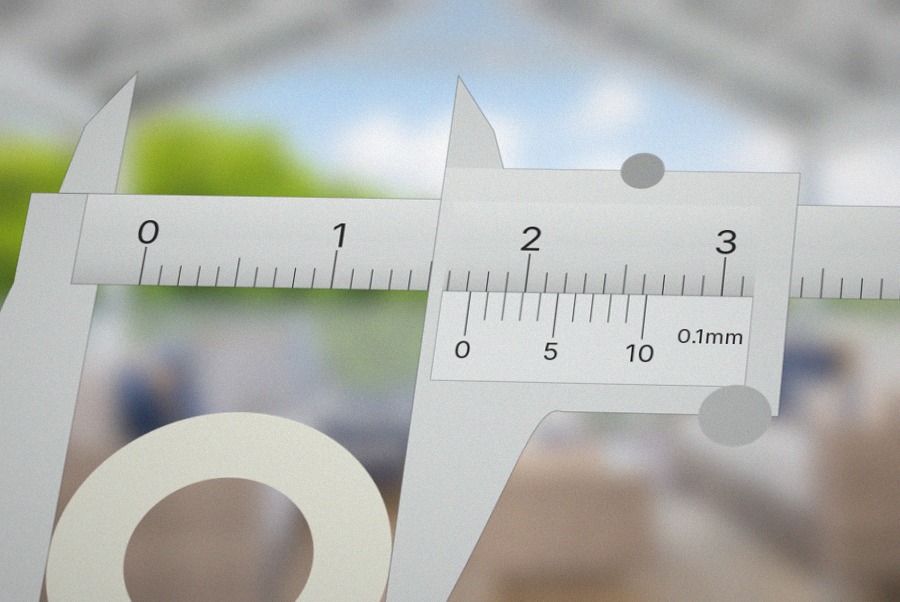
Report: 17.2mm
